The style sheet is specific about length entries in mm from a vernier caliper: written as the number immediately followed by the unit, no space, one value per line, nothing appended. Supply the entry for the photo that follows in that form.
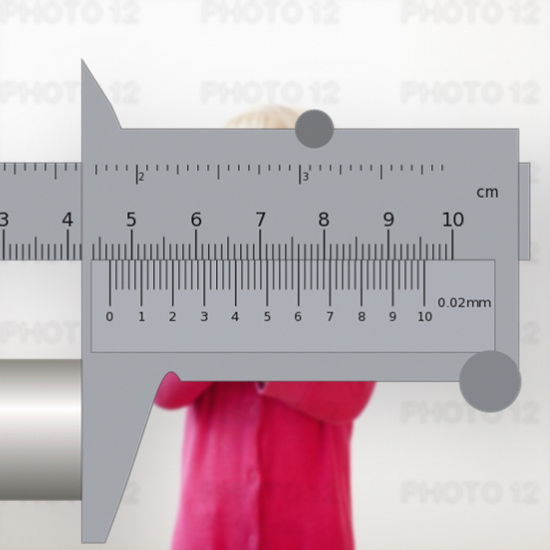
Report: 46.6mm
